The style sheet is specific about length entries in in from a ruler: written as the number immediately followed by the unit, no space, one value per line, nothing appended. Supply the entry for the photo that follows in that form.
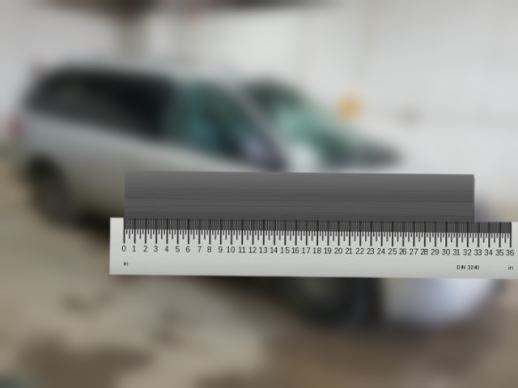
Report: 32.5in
